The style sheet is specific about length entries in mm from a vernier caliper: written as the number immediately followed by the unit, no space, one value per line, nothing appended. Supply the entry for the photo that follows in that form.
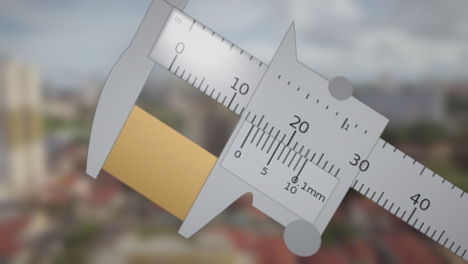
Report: 14.4mm
